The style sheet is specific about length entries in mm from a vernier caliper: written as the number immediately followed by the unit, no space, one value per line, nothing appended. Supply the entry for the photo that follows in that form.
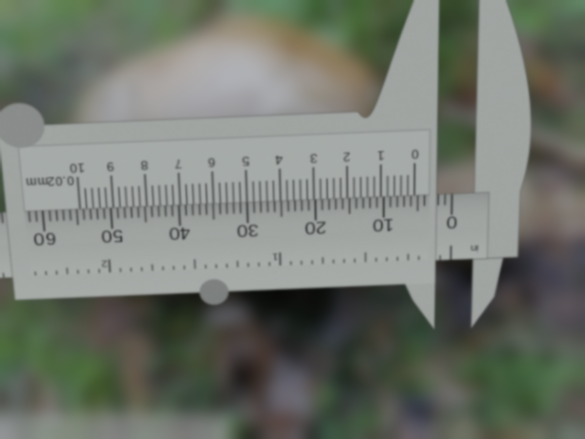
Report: 5.5mm
